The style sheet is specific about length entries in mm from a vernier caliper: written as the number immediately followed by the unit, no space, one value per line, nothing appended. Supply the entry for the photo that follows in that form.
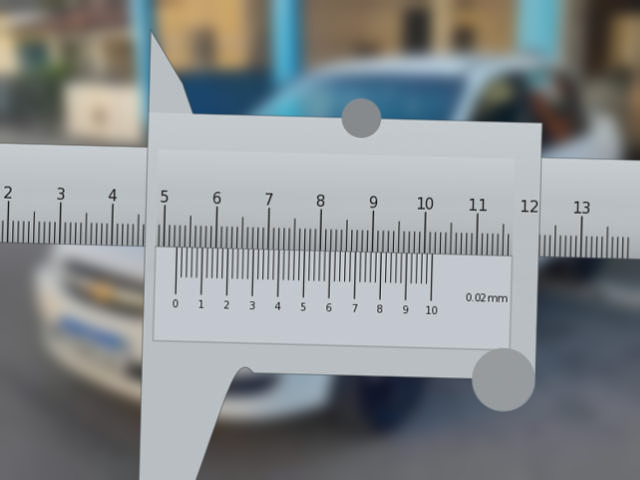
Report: 52.5mm
